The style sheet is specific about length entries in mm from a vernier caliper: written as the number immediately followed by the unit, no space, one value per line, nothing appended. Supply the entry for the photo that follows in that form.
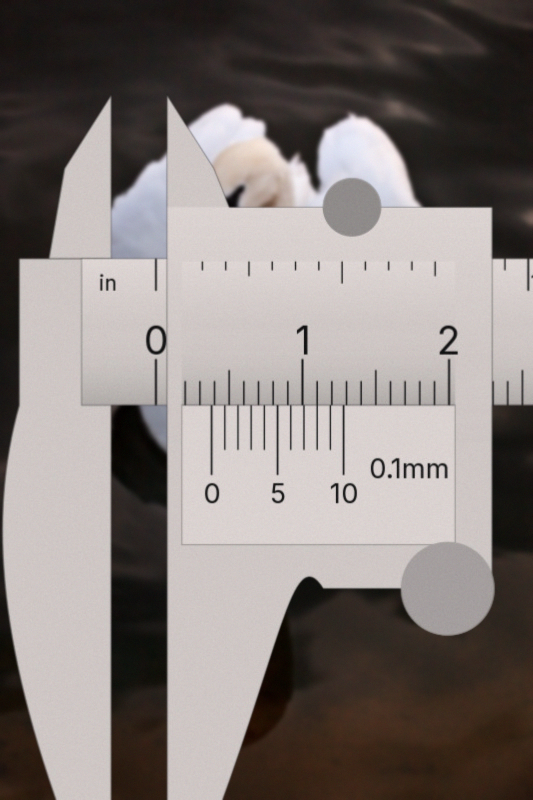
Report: 3.8mm
